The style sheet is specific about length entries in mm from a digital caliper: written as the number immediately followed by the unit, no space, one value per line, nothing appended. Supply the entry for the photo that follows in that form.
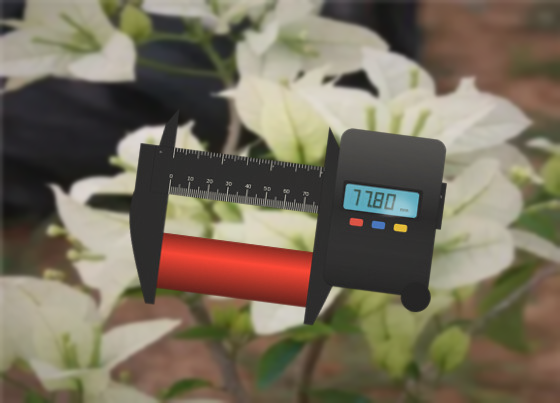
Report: 77.80mm
